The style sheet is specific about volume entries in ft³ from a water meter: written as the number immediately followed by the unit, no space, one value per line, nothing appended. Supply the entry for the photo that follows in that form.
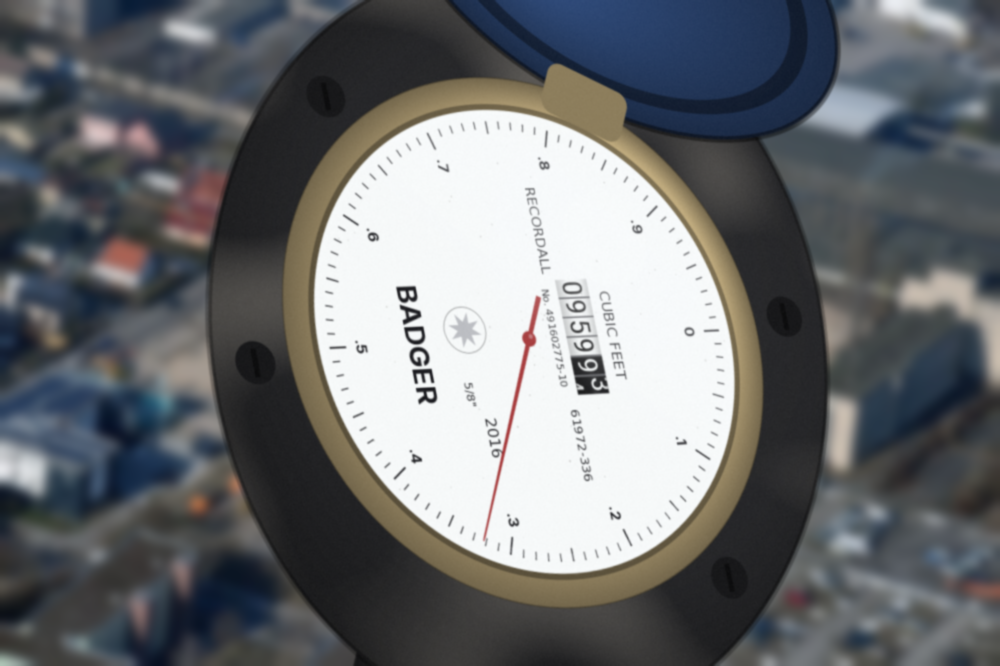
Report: 95993.32ft³
